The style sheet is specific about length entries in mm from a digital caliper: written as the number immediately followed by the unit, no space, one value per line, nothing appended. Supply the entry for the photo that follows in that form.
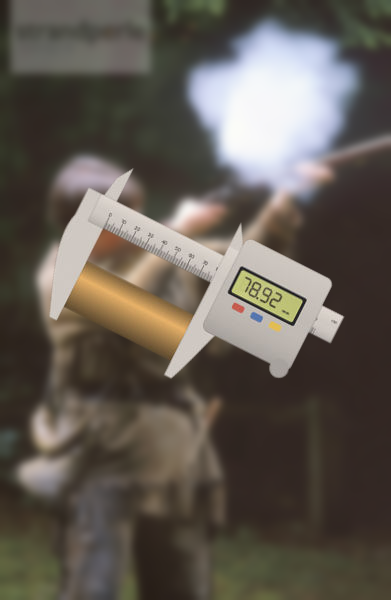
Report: 78.92mm
